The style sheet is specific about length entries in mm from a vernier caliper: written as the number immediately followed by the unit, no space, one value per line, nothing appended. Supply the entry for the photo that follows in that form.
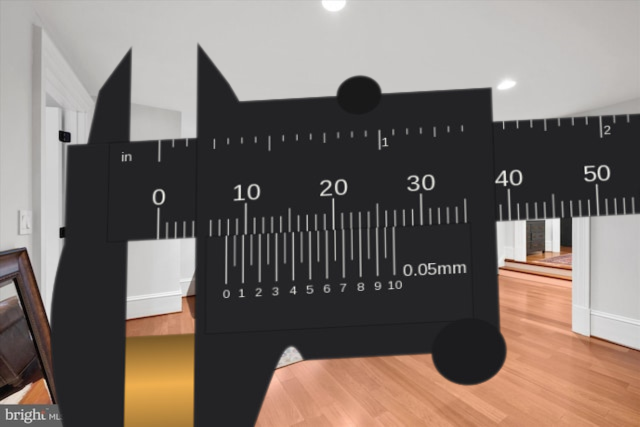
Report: 7.8mm
